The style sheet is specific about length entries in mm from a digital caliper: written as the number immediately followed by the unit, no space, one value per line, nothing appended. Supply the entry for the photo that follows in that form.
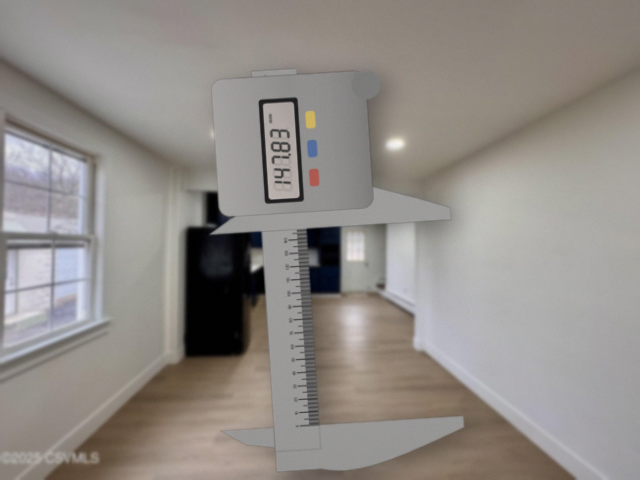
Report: 147.83mm
